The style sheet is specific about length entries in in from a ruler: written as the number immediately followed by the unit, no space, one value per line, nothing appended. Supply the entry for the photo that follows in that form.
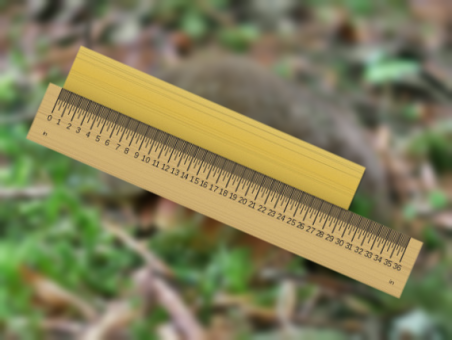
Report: 29.5in
